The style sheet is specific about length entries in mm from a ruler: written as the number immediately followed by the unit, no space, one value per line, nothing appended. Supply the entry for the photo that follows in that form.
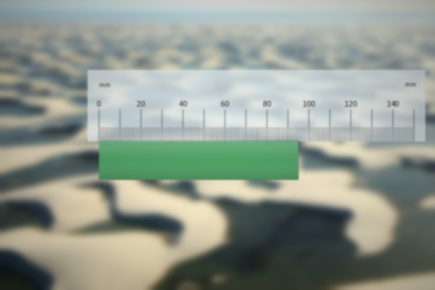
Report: 95mm
